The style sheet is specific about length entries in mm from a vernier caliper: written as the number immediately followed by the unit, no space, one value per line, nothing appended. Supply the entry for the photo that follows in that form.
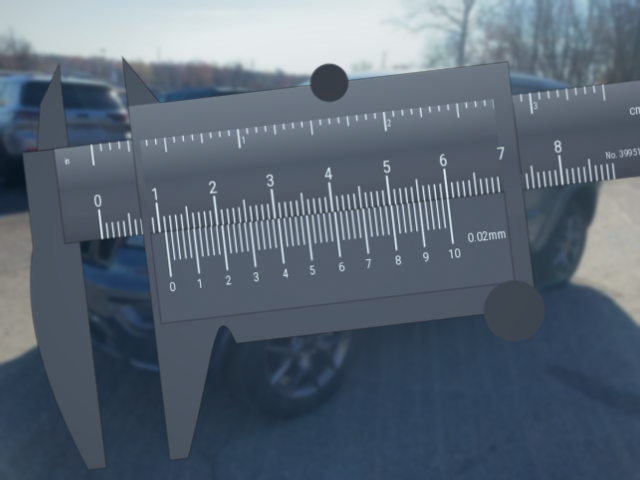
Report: 11.0mm
